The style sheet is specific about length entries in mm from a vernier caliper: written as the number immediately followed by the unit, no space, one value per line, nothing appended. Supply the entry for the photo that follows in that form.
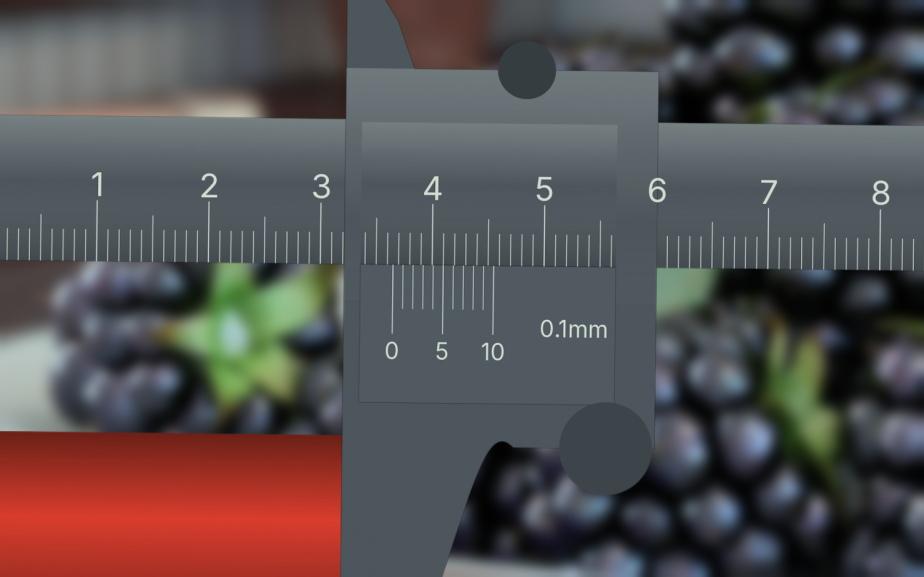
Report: 36.5mm
